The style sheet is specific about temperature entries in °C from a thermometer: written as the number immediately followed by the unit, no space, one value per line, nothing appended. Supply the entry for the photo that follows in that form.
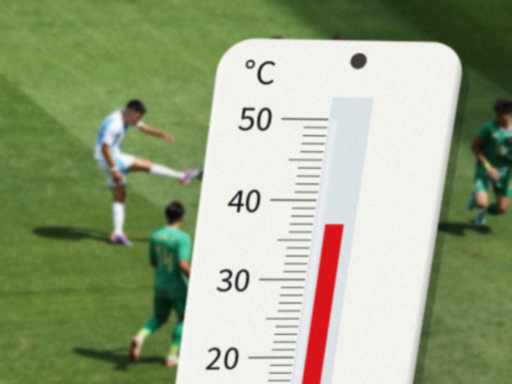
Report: 37°C
